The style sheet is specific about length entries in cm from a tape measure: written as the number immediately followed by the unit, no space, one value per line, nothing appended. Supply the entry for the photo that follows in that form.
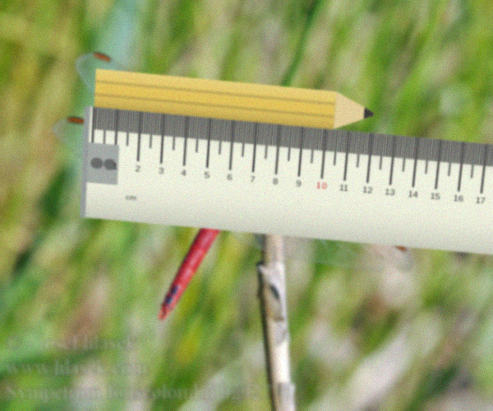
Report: 12cm
